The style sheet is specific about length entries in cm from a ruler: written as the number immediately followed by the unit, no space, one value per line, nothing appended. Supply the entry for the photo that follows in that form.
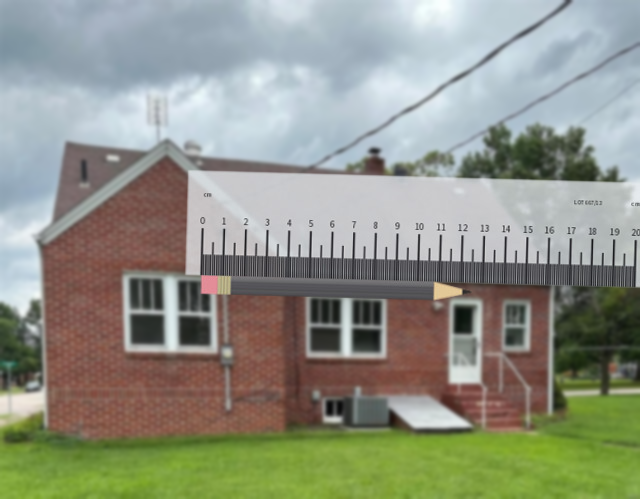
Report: 12.5cm
